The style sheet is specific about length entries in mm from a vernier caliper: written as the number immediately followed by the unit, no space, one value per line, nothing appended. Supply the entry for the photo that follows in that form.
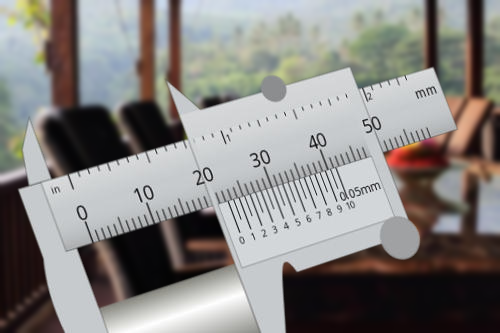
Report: 22.4mm
